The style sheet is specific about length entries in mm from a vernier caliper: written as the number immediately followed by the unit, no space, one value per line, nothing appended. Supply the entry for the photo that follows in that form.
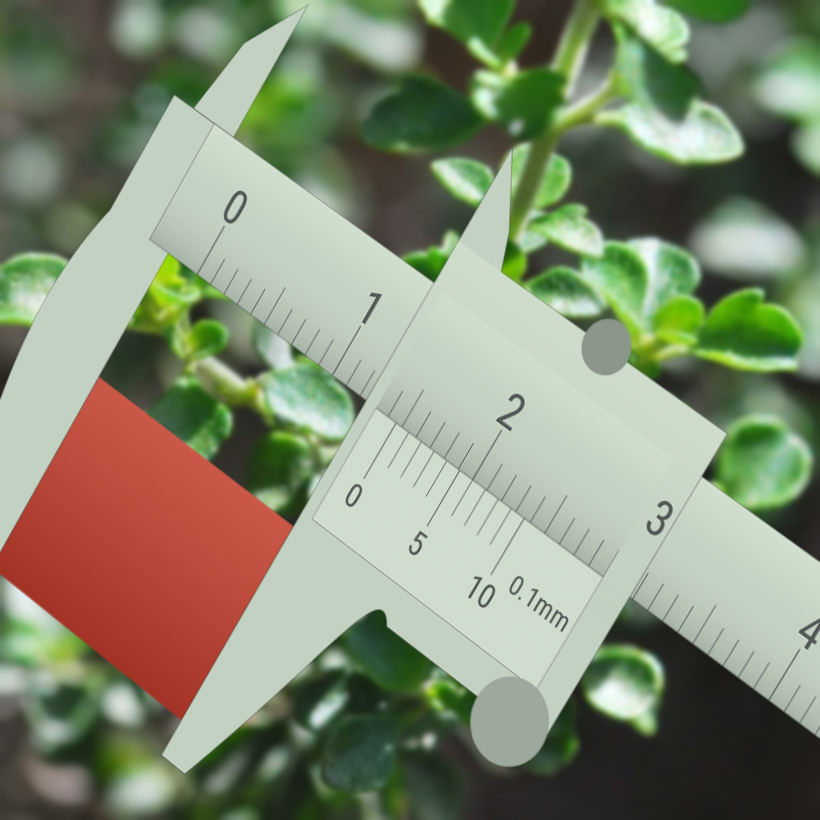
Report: 14.6mm
